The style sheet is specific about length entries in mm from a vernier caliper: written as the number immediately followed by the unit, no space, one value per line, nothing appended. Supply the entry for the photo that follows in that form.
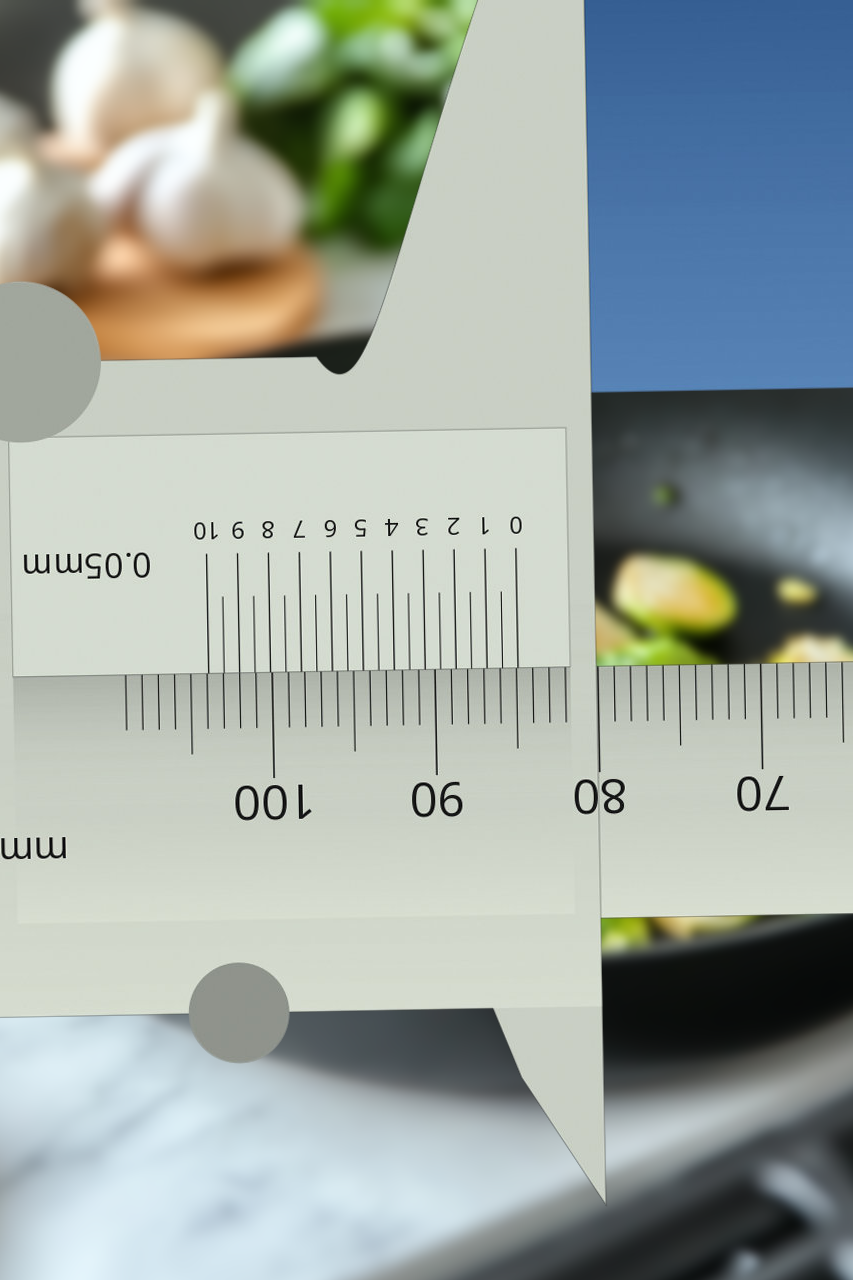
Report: 84.9mm
